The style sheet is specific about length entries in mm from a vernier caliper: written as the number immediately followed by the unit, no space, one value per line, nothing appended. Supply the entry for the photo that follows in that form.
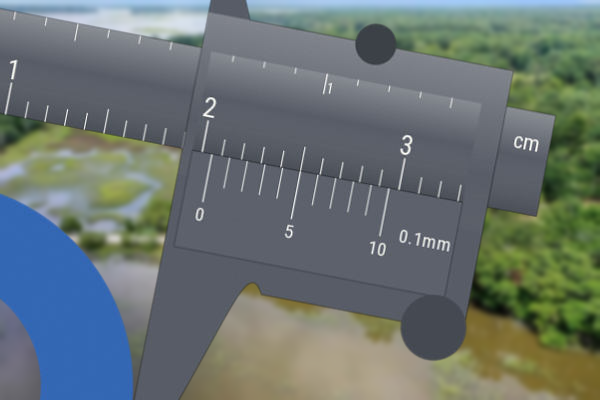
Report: 20.5mm
